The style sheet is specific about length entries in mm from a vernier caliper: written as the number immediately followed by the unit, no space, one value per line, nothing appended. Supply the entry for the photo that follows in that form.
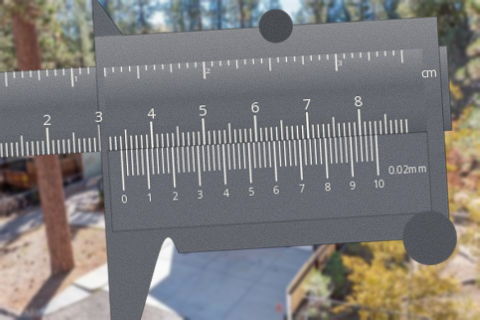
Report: 34.0mm
